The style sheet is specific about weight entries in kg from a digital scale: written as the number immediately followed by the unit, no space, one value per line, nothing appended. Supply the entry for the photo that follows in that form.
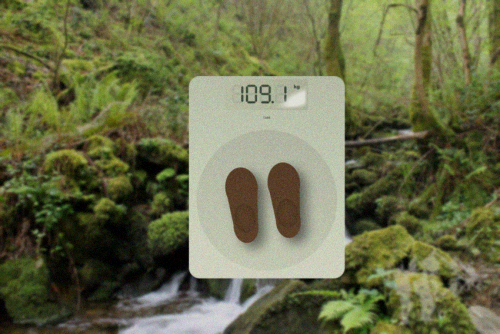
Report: 109.1kg
